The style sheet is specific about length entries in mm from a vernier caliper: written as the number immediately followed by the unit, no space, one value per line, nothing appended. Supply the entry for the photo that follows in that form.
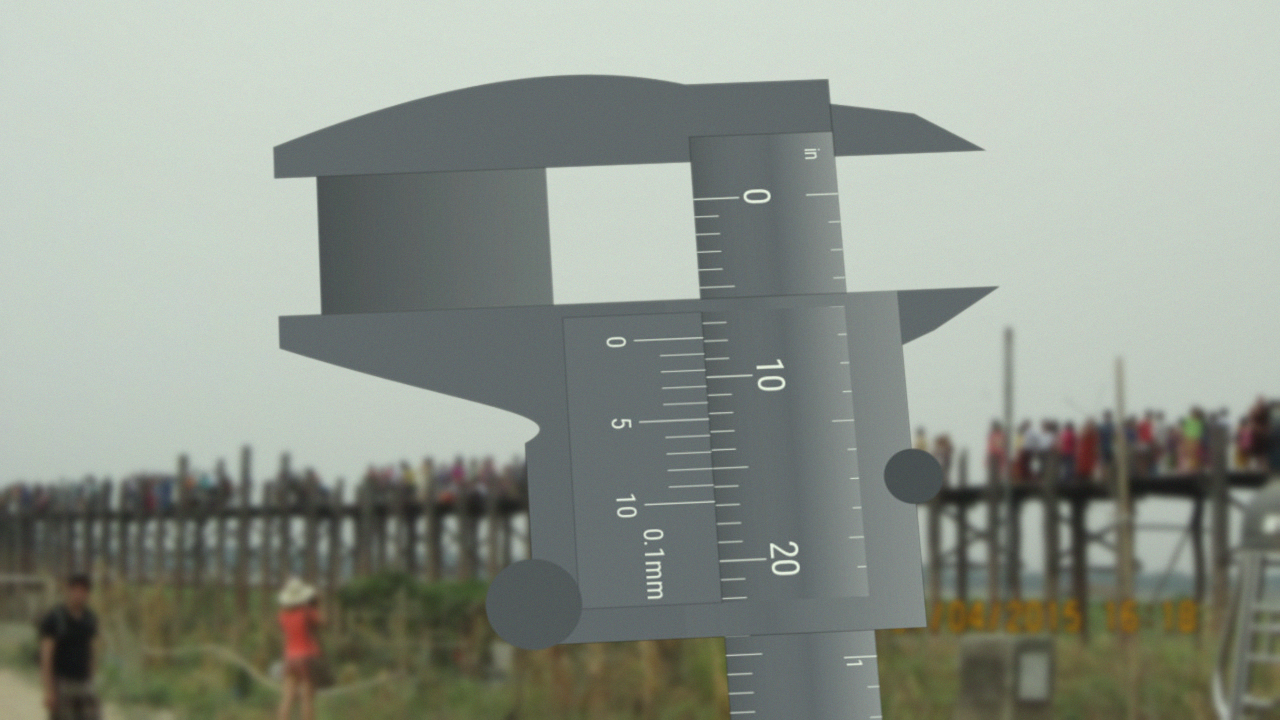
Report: 7.8mm
